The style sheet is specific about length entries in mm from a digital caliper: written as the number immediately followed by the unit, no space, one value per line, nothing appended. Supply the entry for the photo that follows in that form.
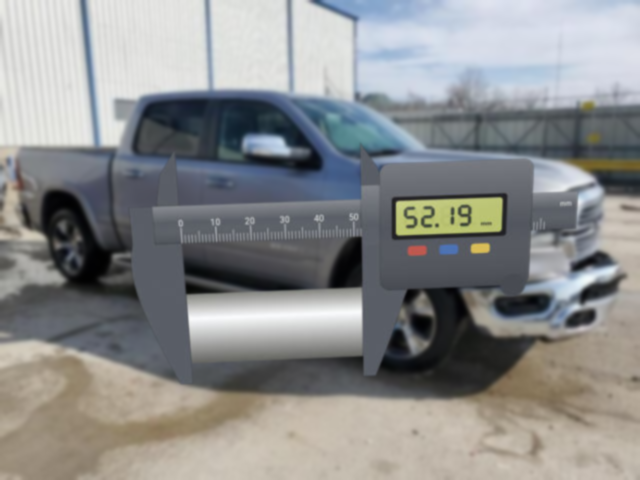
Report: 52.19mm
